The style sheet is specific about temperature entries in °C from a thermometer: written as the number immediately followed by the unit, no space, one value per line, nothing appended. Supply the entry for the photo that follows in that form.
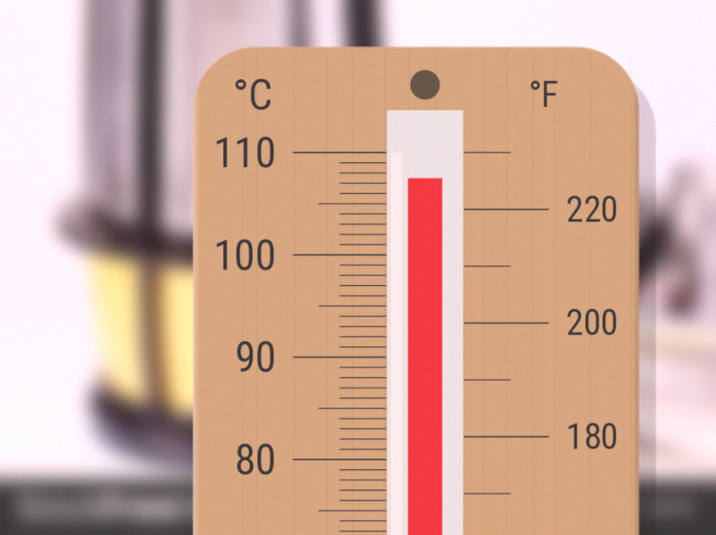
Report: 107.5°C
